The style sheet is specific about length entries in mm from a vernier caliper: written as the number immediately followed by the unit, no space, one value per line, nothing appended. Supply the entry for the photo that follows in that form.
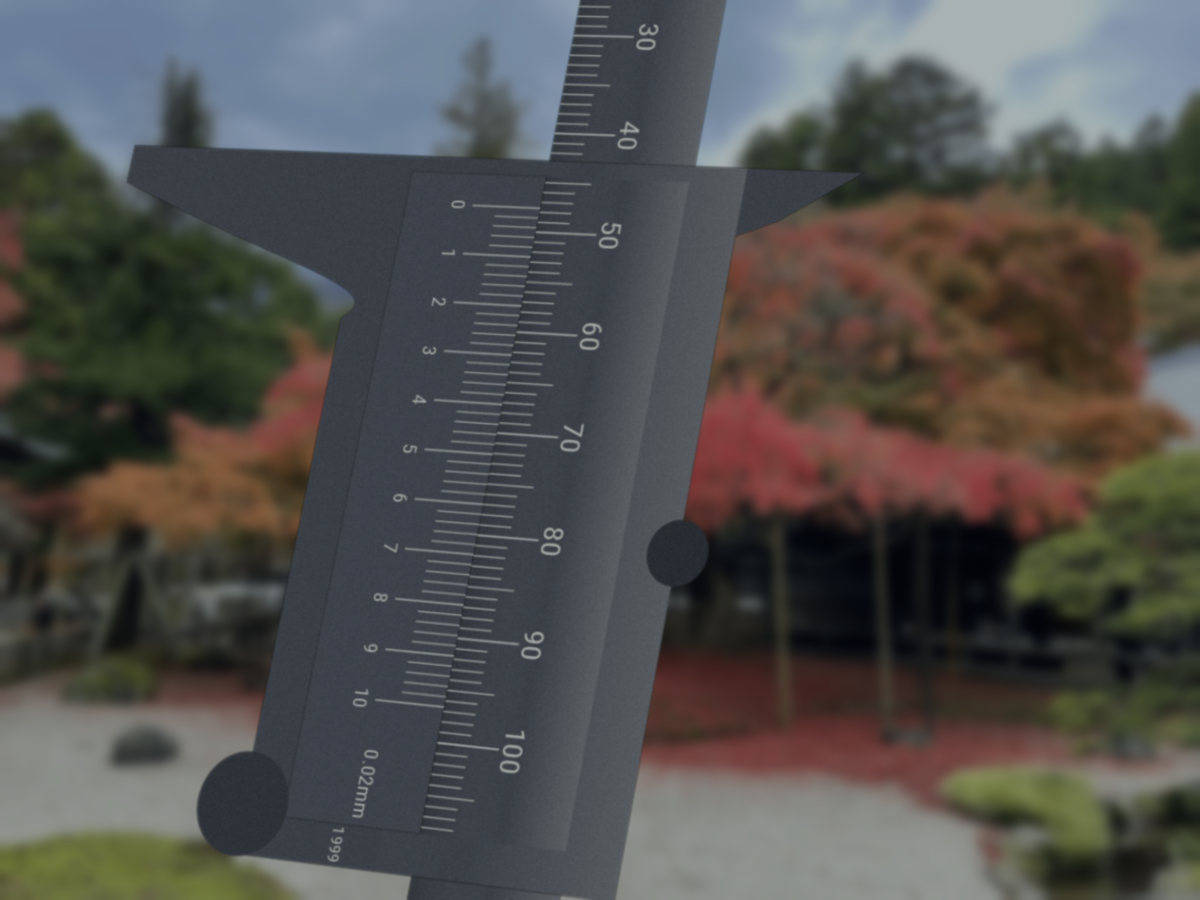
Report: 47.6mm
